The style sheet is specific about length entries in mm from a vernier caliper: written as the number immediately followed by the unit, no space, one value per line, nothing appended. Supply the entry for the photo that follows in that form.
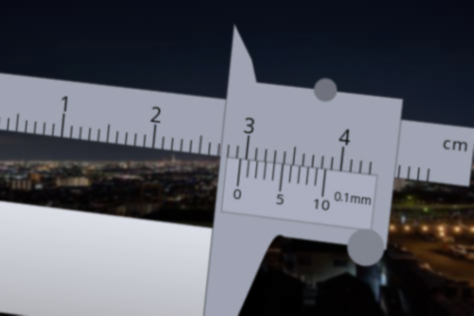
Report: 29.4mm
